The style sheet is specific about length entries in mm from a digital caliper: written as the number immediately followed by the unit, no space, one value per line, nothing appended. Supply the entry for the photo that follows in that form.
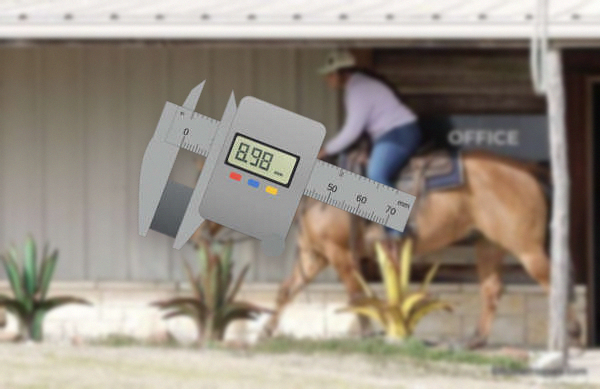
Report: 8.98mm
